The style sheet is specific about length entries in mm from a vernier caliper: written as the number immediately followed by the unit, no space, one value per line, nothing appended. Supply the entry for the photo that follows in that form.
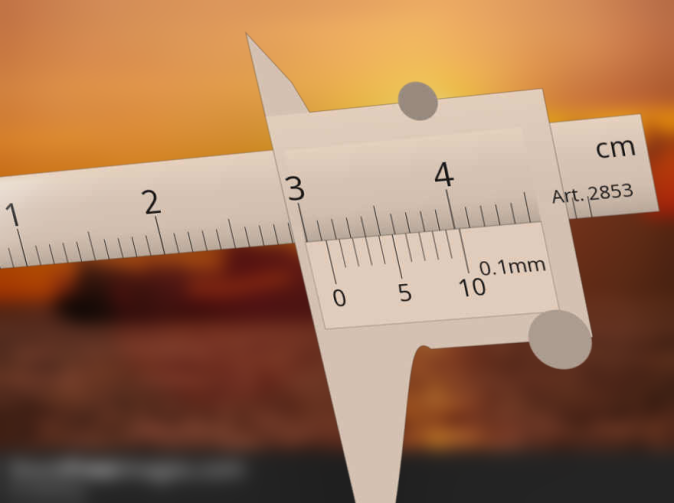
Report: 31.3mm
